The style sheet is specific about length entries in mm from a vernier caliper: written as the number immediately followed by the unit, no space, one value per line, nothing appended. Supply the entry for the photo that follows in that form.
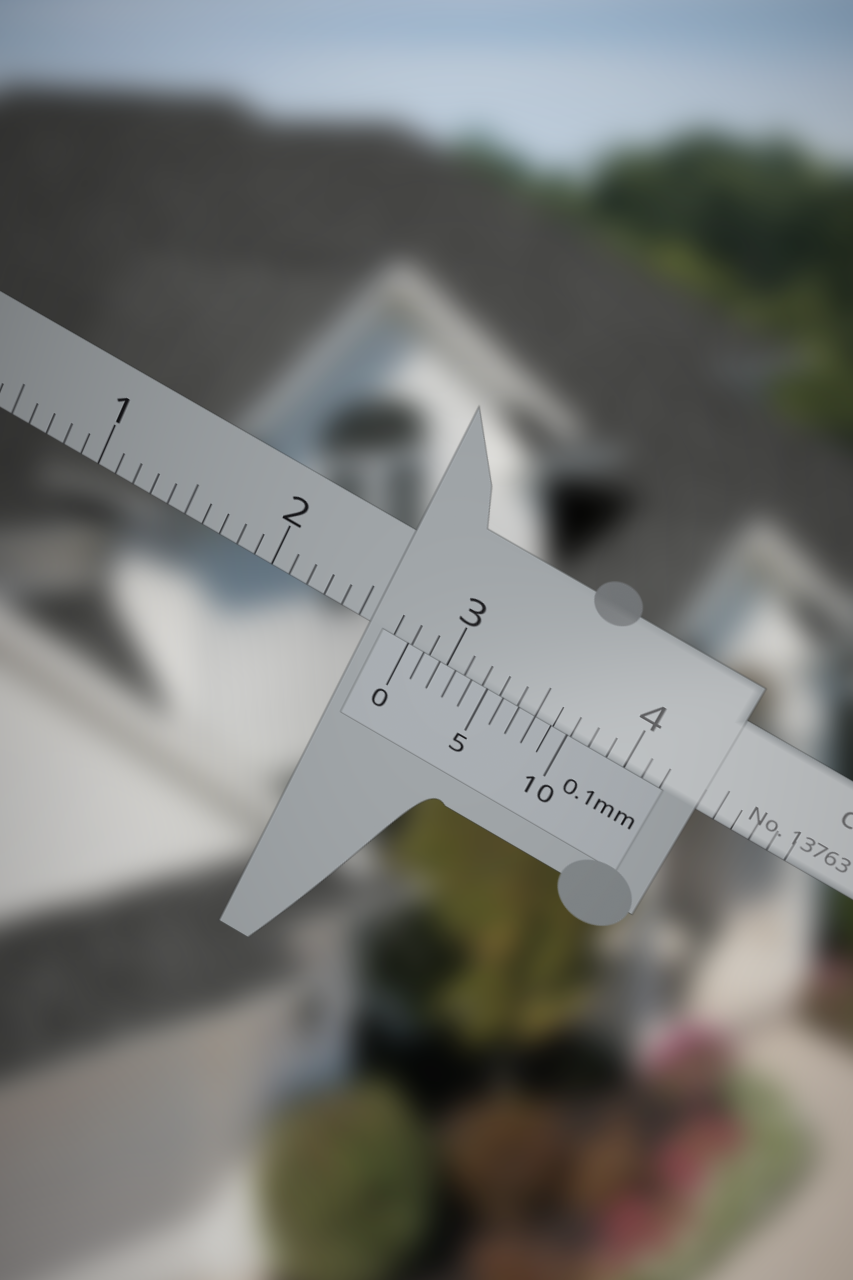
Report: 27.8mm
